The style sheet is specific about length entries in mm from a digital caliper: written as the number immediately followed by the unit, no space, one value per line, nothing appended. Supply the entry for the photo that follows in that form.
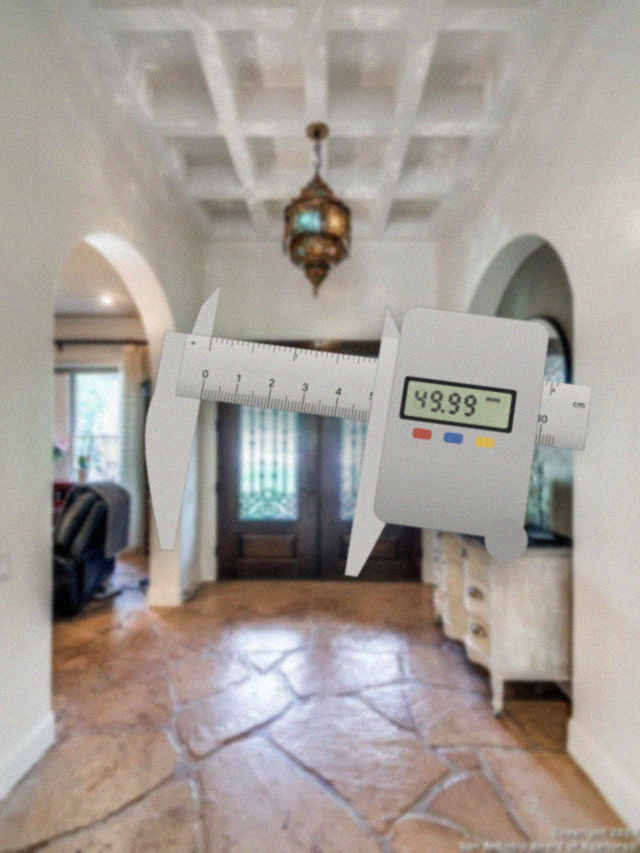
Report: 49.99mm
